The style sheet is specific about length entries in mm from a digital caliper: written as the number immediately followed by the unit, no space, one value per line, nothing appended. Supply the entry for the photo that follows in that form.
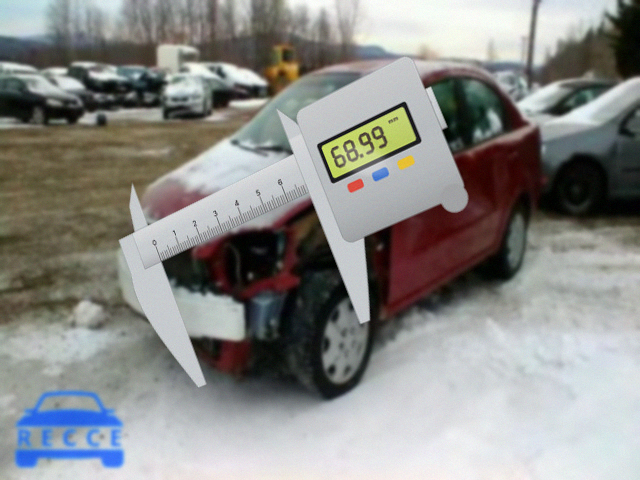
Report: 68.99mm
